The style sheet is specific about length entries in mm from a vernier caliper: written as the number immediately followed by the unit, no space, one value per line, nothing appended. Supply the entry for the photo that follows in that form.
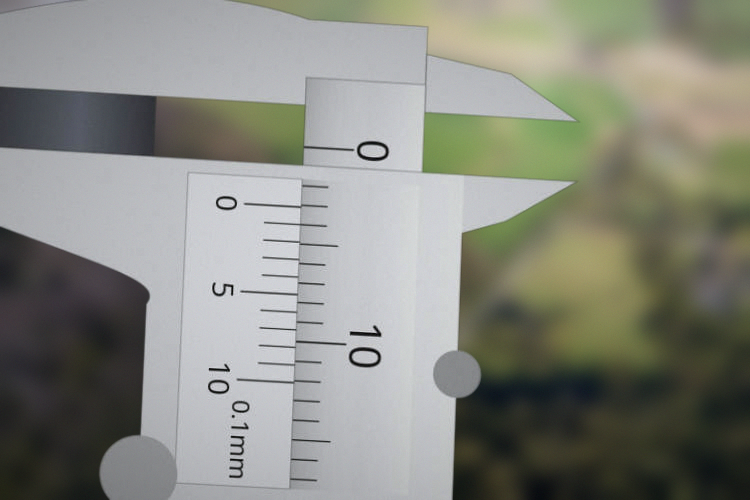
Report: 3.1mm
